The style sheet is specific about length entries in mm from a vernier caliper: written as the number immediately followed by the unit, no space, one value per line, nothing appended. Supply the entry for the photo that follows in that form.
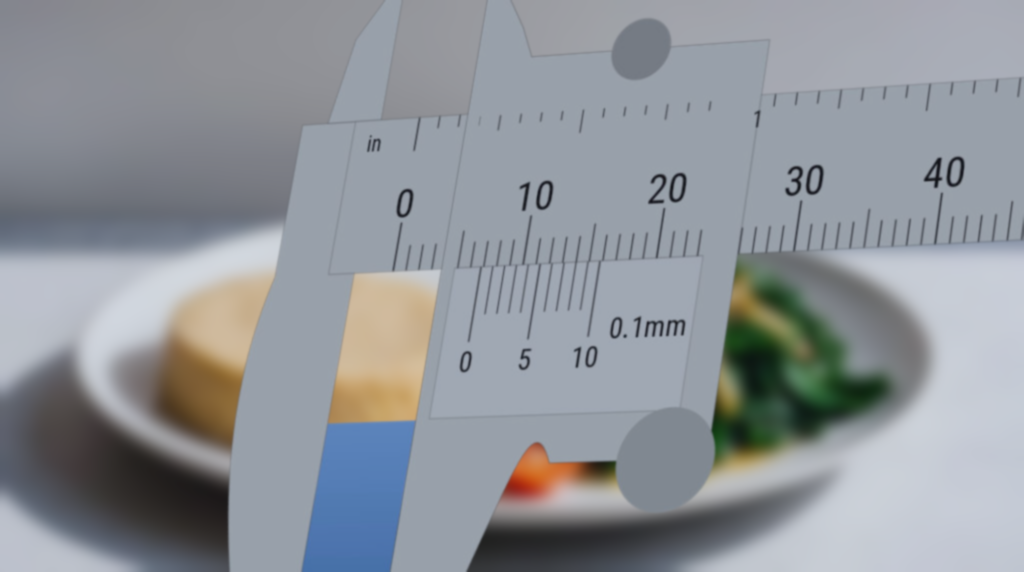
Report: 6.8mm
